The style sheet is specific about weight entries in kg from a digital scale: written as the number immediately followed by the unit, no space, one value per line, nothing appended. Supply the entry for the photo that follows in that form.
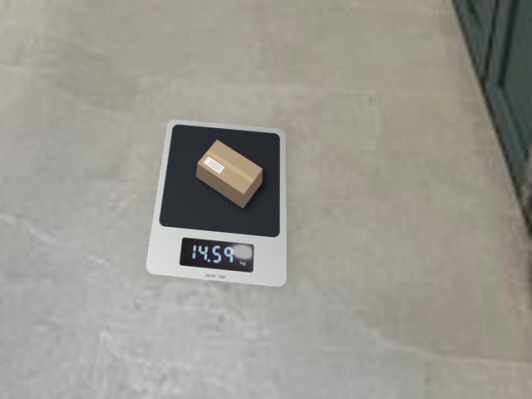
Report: 14.59kg
